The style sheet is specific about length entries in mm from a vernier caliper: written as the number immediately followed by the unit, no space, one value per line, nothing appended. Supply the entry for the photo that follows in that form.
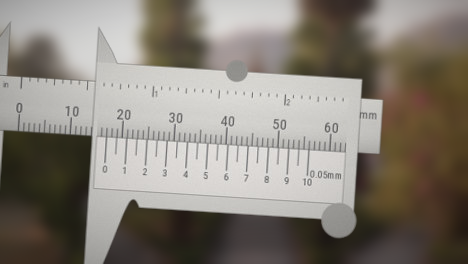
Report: 17.0mm
